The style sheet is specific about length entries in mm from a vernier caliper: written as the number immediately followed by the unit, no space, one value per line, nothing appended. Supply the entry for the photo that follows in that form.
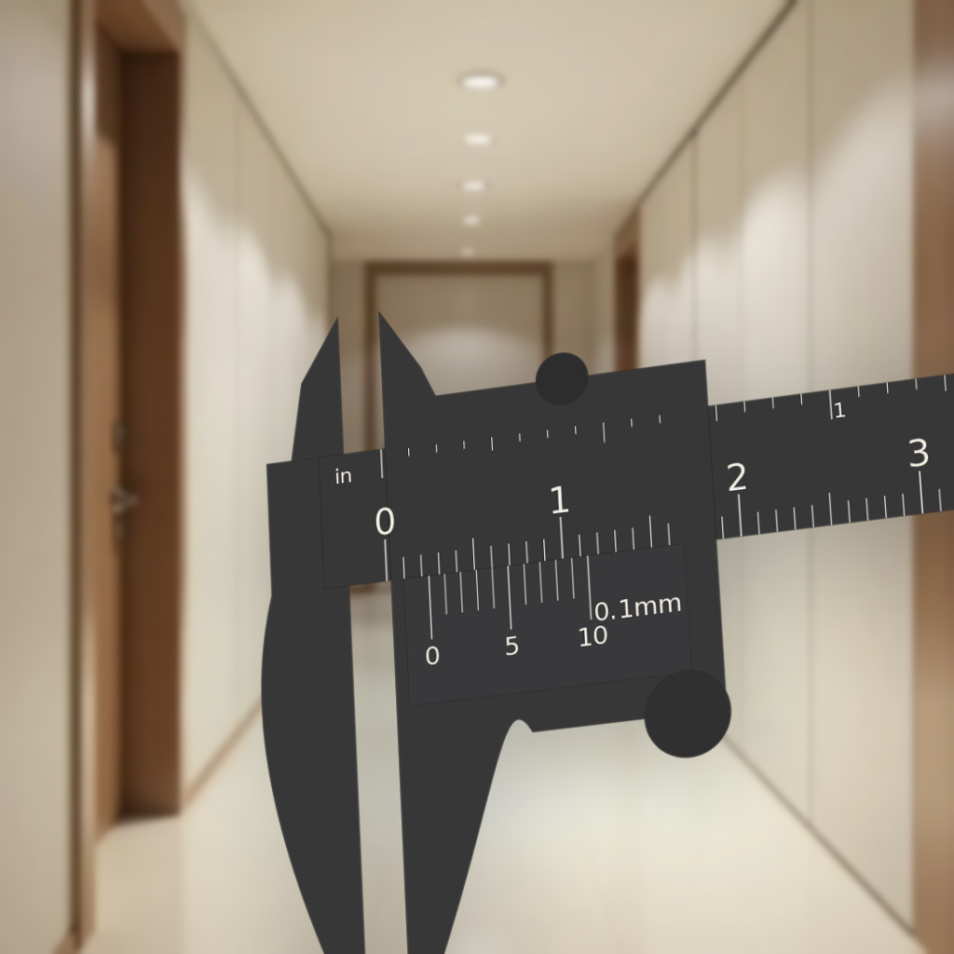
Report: 2.4mm
